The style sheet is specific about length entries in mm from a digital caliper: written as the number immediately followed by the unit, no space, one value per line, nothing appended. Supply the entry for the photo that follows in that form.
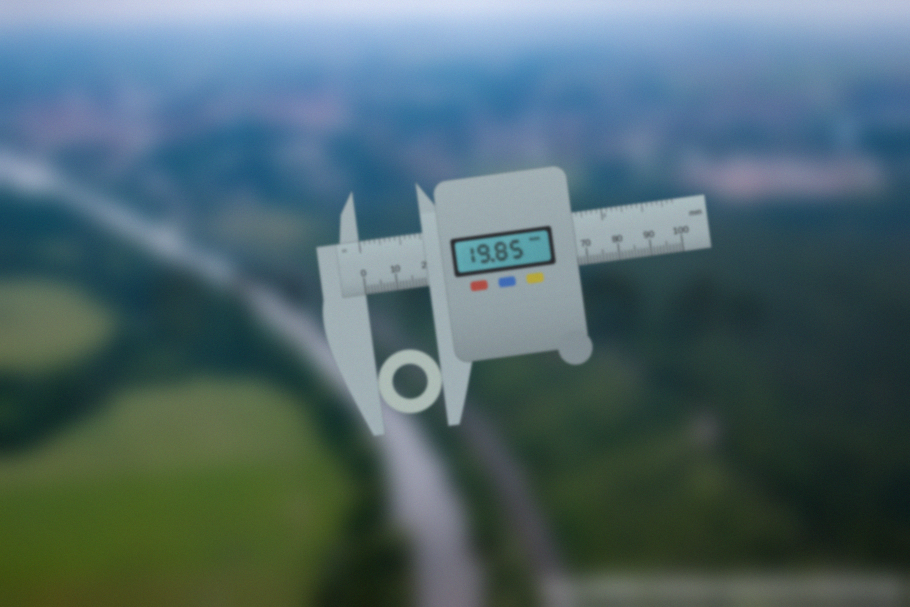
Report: 19.85mm
